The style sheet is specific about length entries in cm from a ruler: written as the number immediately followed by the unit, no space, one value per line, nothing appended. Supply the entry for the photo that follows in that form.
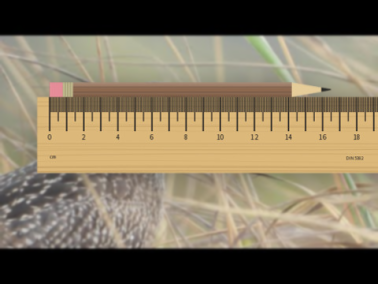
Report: 16.5cm
